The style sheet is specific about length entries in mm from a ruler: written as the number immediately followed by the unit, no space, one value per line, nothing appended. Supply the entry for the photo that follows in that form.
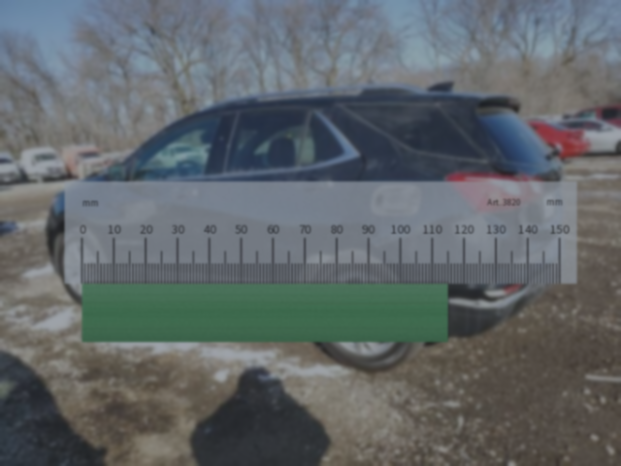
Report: 115mm
